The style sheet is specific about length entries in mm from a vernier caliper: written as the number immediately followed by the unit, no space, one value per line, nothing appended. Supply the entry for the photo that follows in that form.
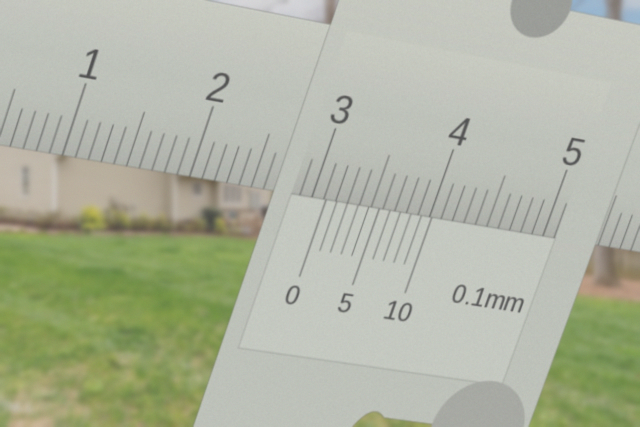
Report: 31.2mm
